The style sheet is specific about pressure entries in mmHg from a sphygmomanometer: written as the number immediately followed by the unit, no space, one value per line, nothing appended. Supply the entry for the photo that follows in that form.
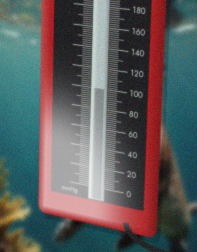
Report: 100mmHg
